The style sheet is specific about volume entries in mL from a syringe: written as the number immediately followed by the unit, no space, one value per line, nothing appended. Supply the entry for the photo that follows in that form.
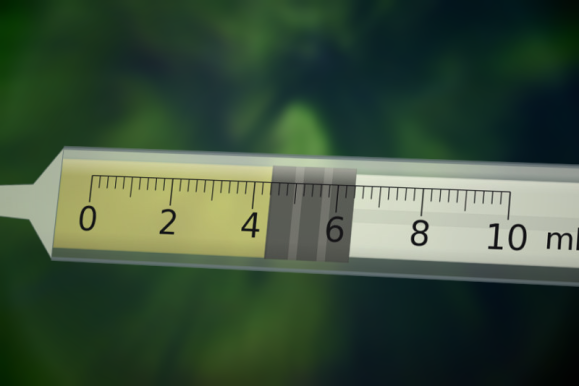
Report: 4.4mL
